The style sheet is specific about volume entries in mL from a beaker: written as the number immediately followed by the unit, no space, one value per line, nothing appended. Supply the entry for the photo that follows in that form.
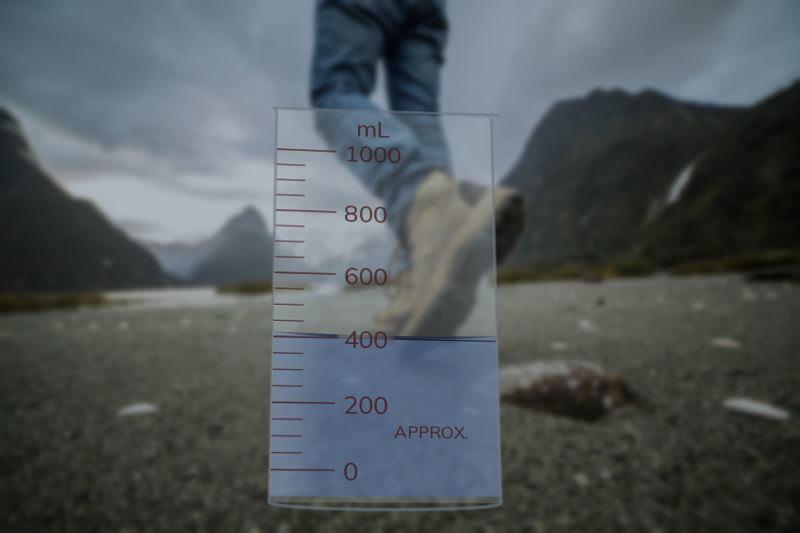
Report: 400mL
